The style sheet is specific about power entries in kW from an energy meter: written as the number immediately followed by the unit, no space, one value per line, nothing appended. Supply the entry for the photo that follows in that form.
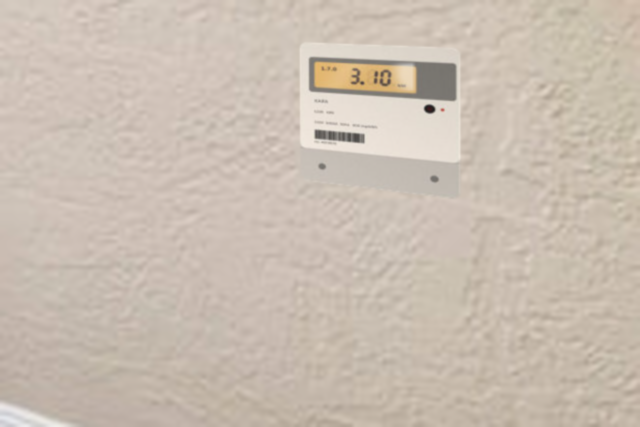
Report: 3.10kW
